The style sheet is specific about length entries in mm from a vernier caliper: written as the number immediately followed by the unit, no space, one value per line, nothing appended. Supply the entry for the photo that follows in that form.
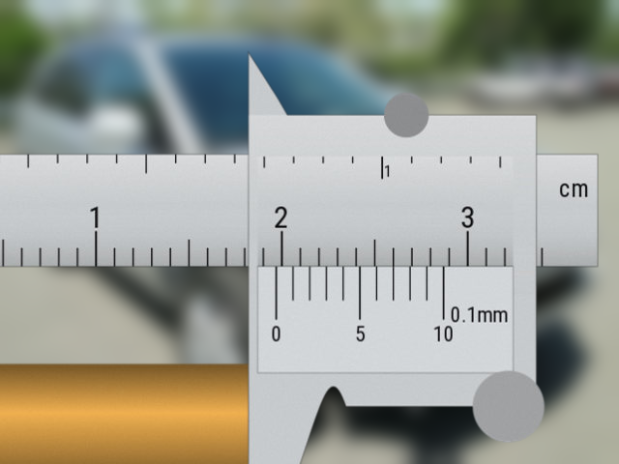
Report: 19.7mm
